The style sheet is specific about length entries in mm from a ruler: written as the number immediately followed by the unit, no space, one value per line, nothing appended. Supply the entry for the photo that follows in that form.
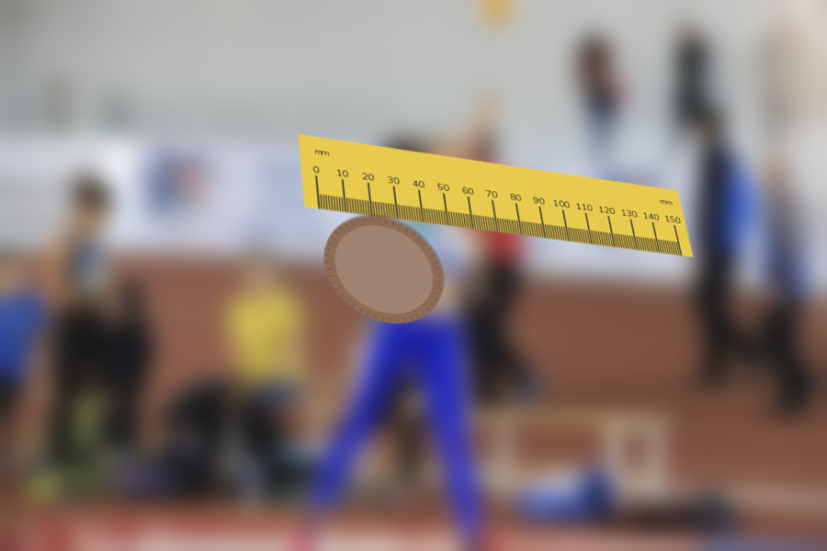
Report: 45mm
